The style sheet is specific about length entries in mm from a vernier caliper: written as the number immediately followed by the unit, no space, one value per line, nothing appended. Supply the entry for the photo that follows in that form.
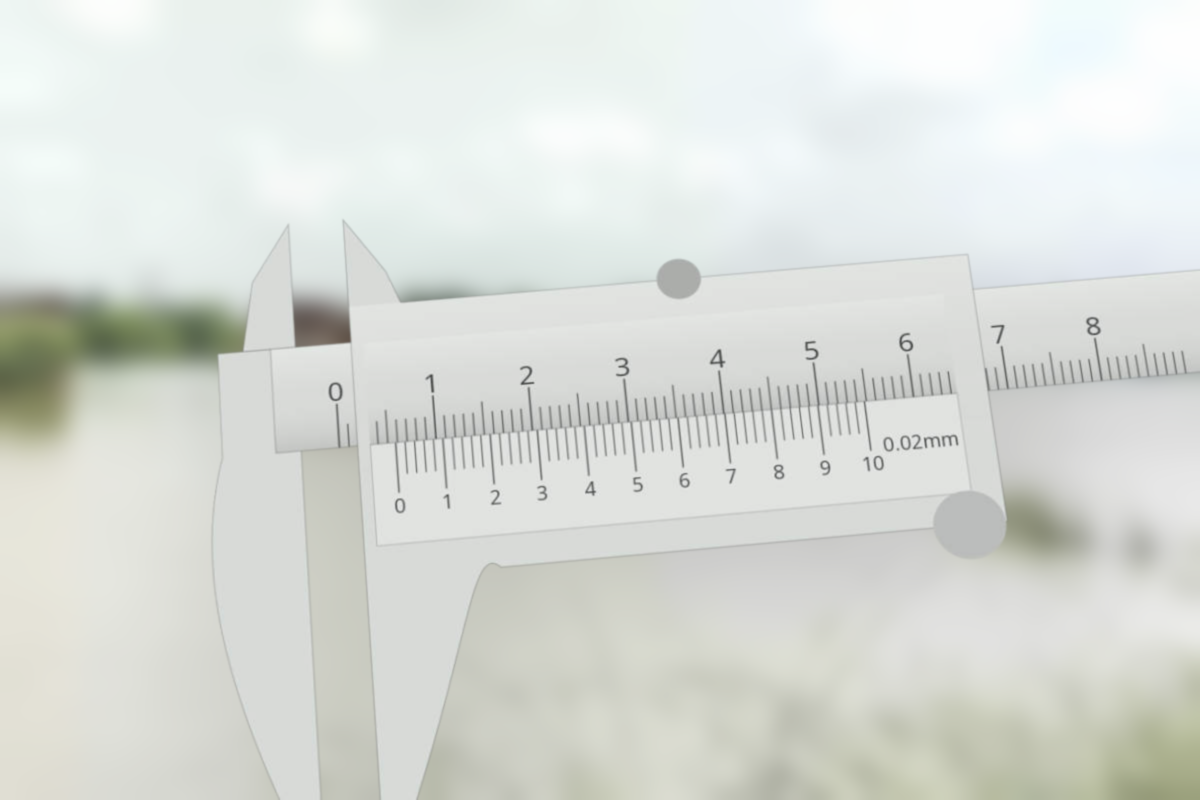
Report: 5.8mm
